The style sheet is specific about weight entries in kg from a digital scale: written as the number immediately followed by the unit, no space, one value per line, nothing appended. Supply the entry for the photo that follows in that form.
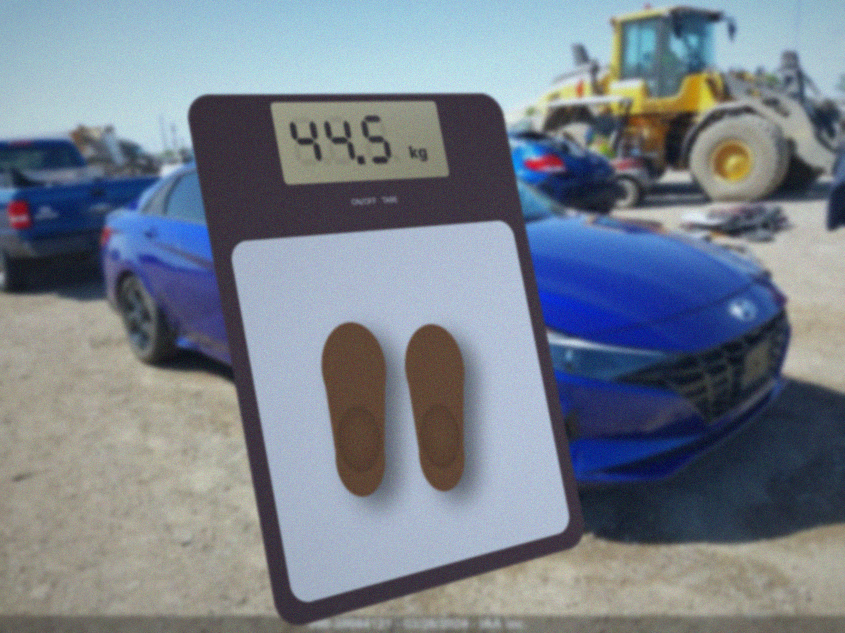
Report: 44.5kg
